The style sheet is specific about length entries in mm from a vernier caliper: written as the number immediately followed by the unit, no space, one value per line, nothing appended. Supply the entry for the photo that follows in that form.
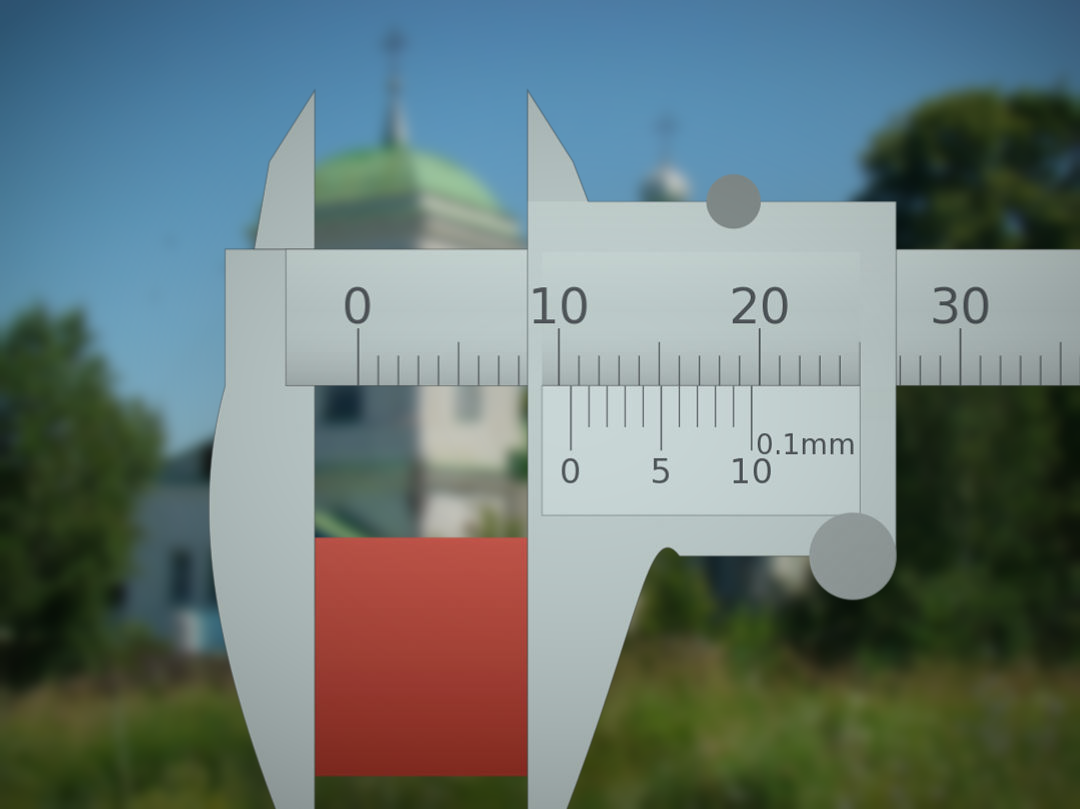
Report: 10.6mm
